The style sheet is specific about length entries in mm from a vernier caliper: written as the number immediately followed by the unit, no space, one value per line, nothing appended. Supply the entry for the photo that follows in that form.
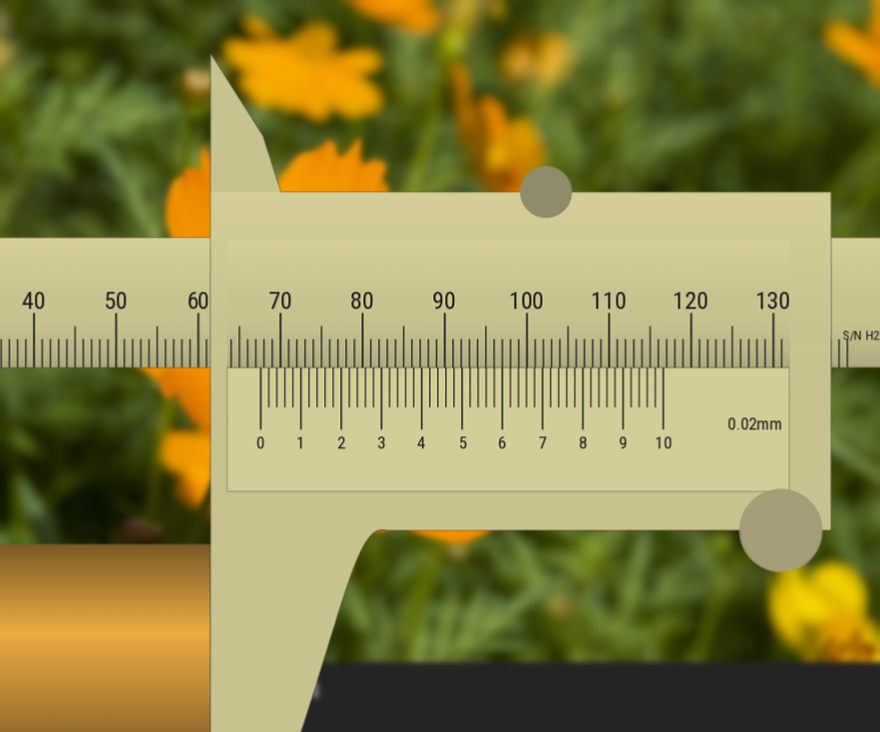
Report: 67.6mm
